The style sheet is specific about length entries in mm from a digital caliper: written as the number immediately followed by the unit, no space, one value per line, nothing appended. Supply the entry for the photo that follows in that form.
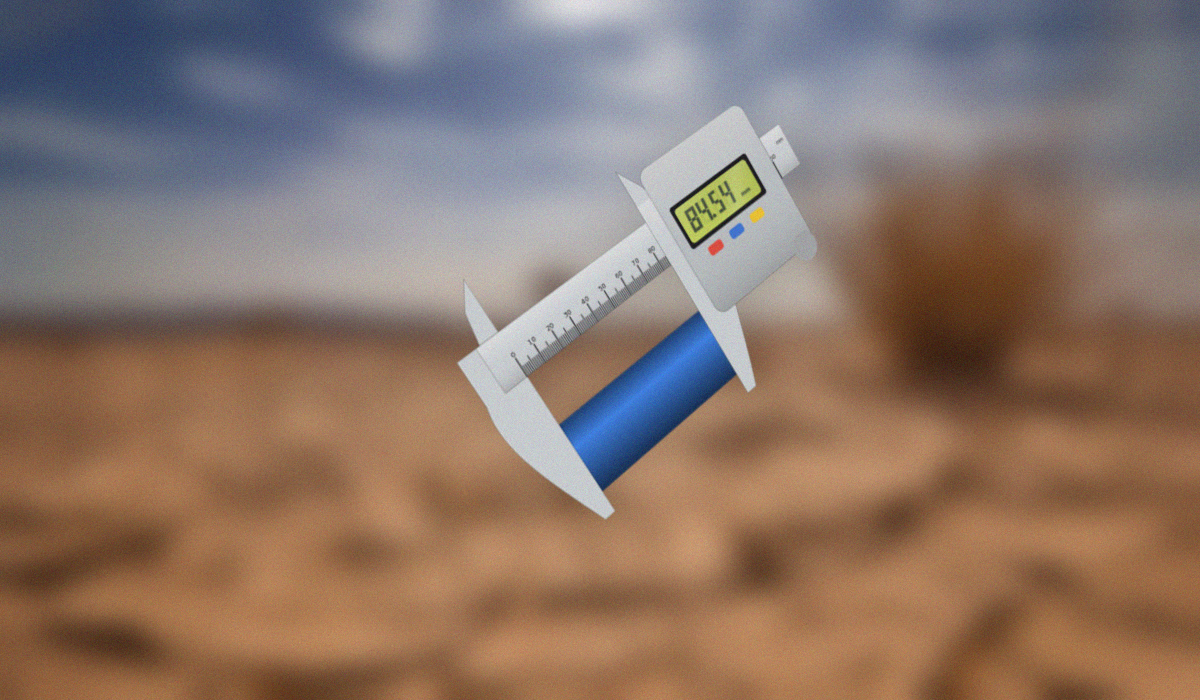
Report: 84.54mm
